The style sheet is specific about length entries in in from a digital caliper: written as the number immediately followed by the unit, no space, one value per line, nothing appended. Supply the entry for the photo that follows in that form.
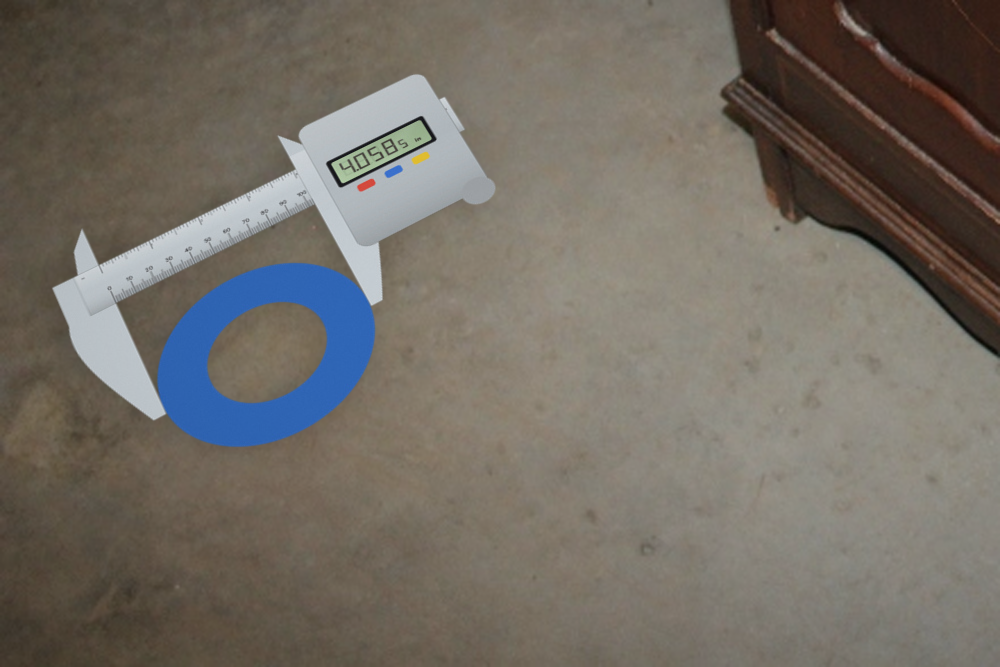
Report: 4.0585in
